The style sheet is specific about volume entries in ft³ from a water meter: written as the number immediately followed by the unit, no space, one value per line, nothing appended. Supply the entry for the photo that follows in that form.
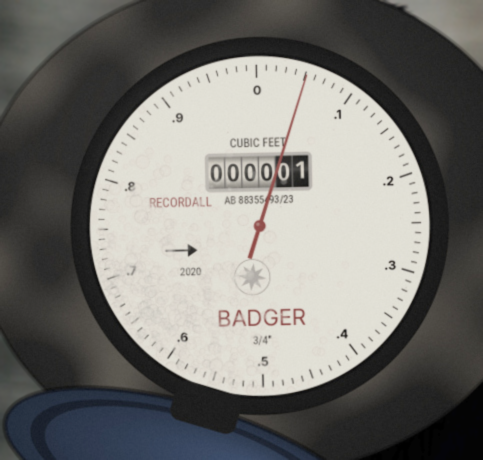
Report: 1.05ft³
